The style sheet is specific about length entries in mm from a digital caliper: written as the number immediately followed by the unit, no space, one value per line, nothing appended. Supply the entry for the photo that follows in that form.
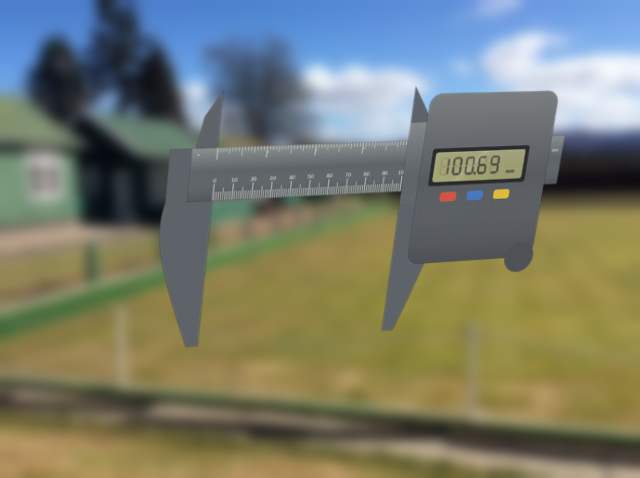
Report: 100.69mm
